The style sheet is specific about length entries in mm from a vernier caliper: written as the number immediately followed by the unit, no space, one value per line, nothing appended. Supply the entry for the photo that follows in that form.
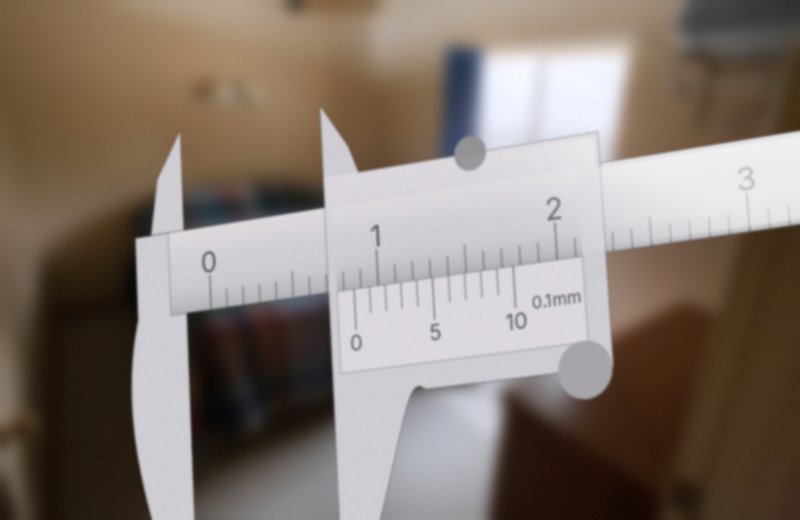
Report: 8.6mm
